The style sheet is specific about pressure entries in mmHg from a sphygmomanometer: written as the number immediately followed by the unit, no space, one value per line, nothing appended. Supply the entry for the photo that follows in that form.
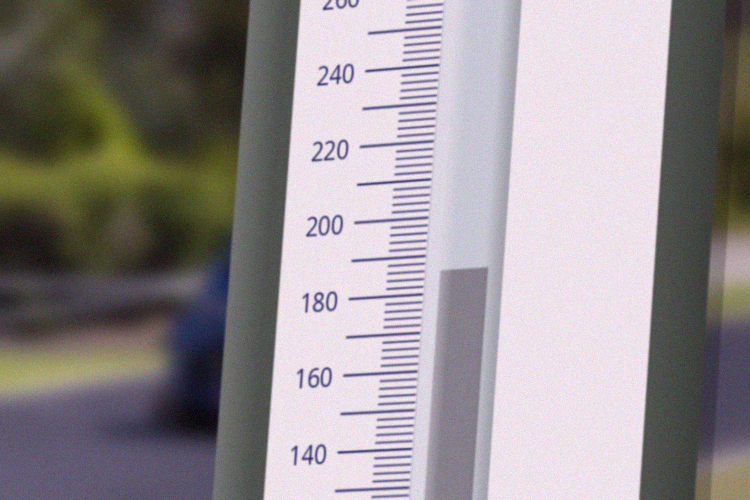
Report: 186mmHg
